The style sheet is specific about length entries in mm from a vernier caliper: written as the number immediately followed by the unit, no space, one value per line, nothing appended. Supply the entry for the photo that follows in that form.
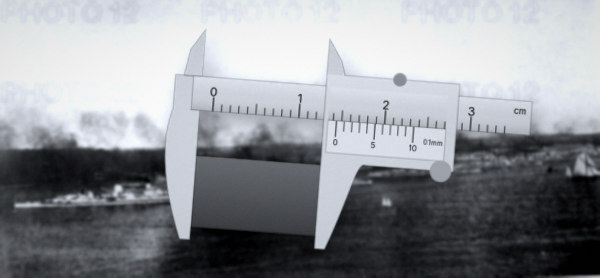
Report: 14.4mm
